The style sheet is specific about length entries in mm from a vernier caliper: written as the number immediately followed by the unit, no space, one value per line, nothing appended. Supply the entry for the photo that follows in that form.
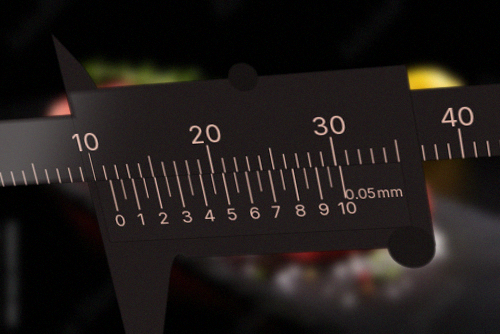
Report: 11.3mm
